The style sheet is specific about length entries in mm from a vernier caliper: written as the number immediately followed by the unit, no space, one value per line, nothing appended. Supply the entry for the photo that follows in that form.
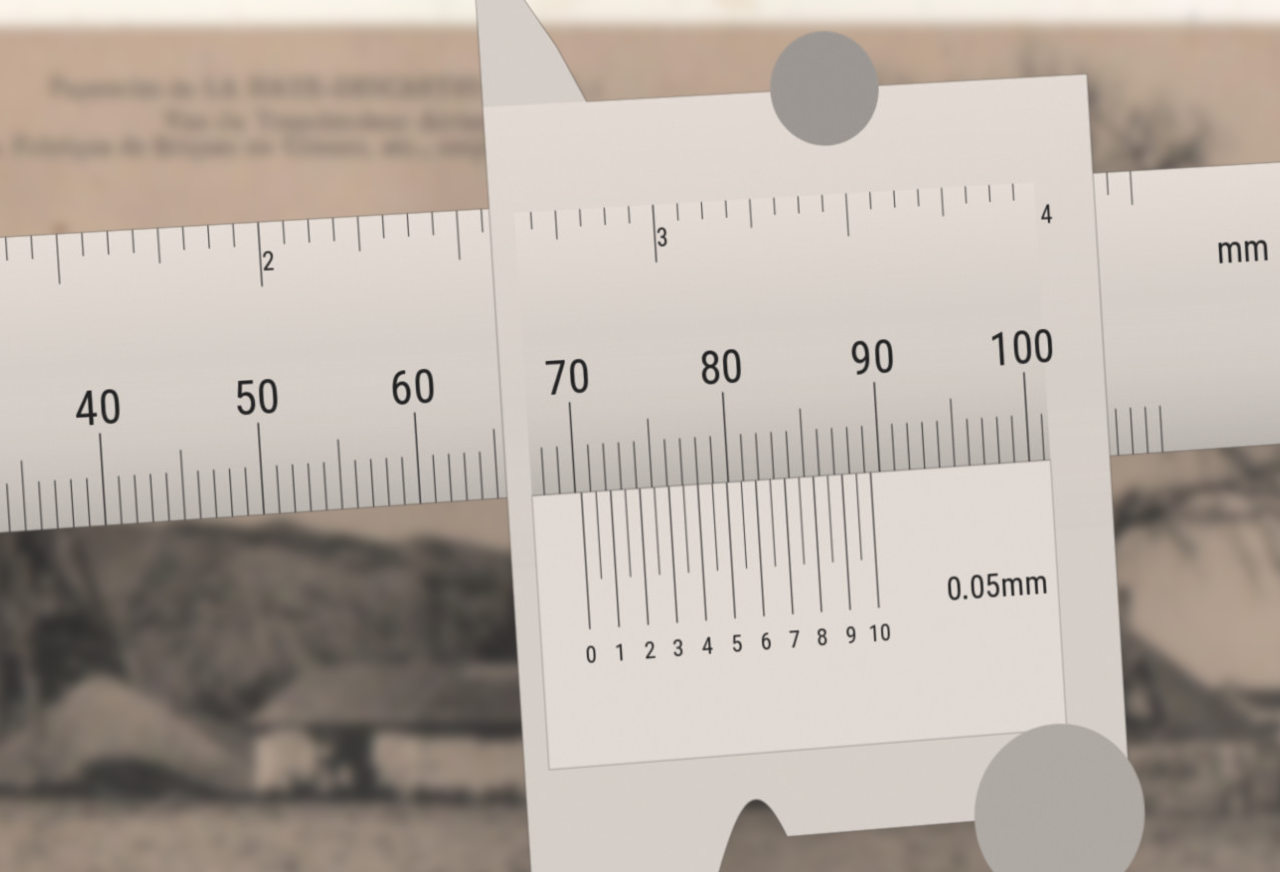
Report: 70.4mm
